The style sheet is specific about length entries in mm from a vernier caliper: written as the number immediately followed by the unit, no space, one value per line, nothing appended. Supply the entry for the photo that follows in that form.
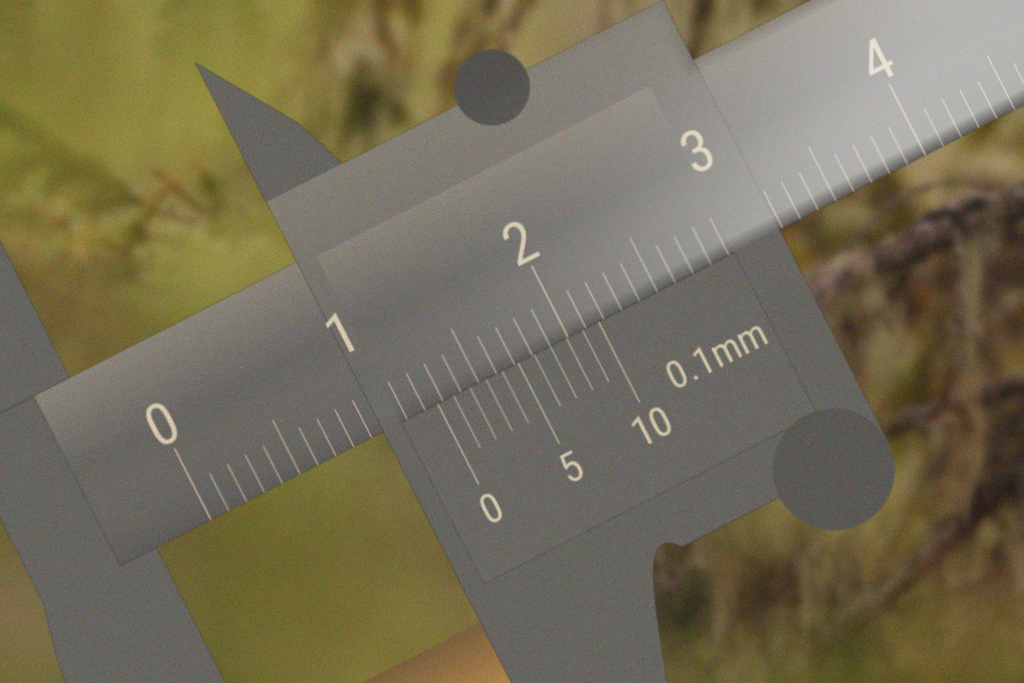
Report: 12.7mm
